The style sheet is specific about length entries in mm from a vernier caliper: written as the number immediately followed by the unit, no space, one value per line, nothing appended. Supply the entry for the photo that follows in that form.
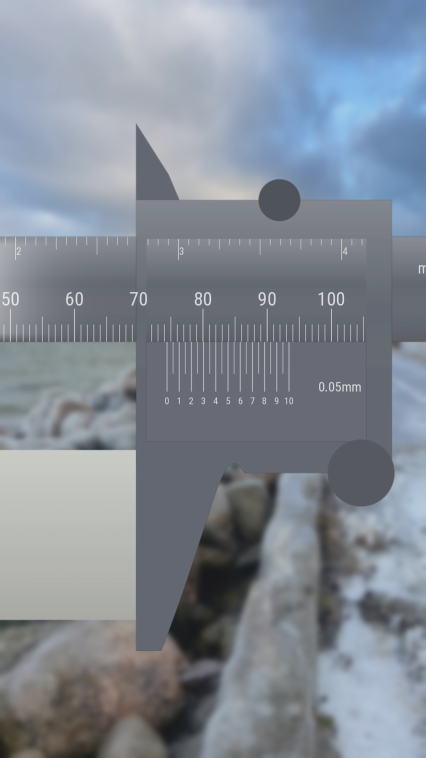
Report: 74.4mm
